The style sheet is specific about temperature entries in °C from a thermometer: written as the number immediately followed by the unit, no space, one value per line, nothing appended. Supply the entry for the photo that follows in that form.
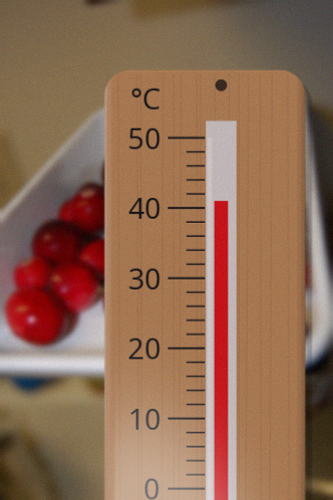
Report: 41°C
